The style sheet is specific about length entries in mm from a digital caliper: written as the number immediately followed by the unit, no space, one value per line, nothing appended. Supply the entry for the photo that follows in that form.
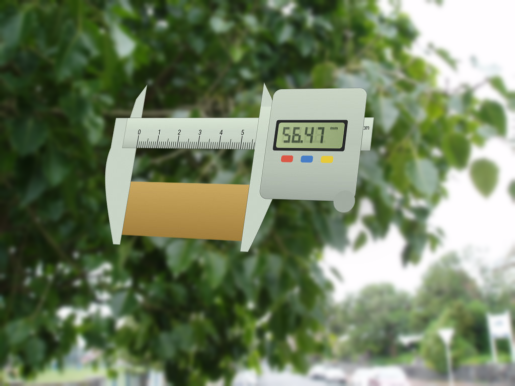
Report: 56.47mm
